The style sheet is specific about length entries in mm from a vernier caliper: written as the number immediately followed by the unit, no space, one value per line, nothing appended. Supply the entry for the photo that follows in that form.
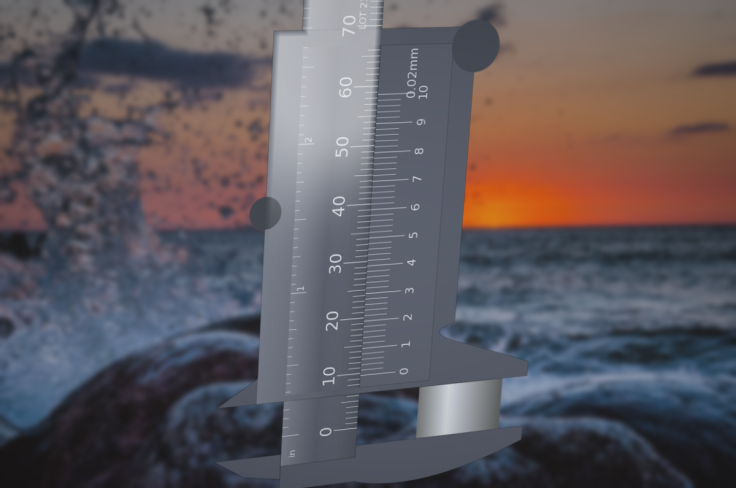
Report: 9.6mm
